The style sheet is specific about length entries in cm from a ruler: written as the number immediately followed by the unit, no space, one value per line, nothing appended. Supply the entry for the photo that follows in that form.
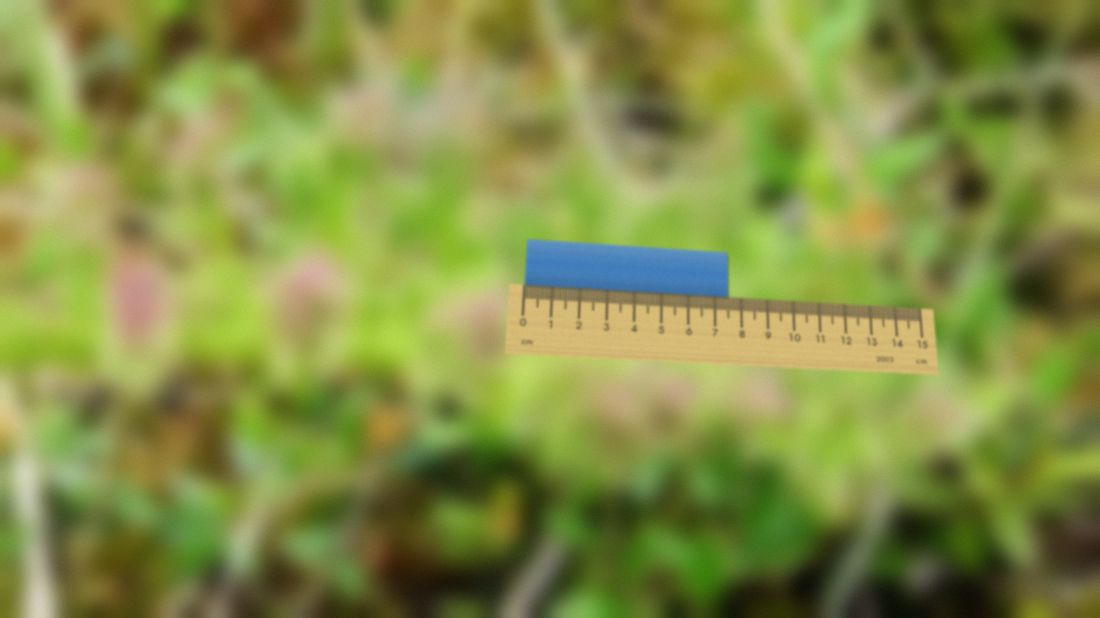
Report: 7.5cm
